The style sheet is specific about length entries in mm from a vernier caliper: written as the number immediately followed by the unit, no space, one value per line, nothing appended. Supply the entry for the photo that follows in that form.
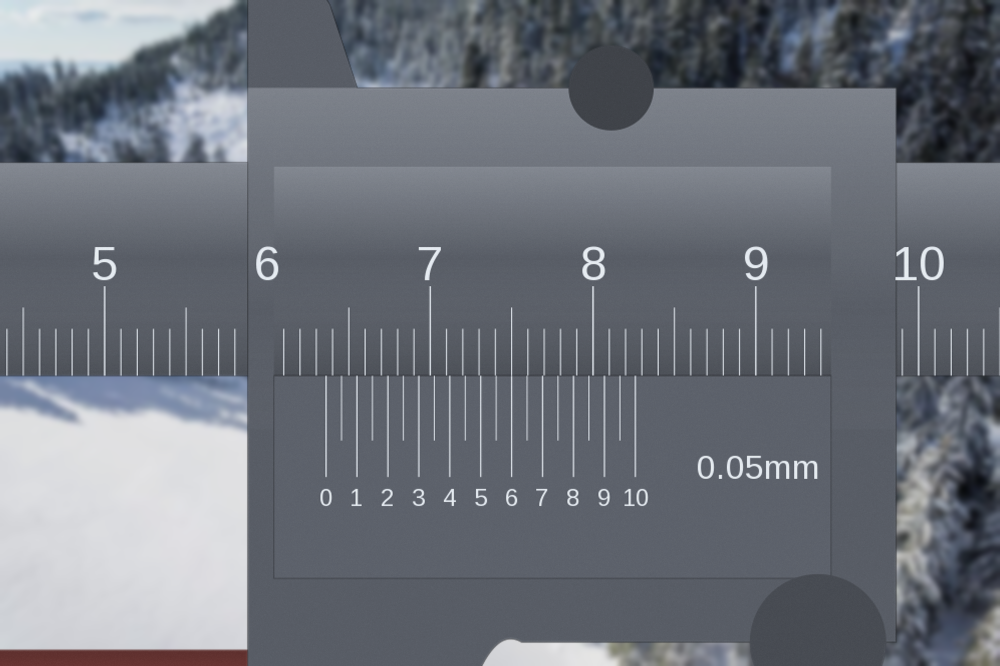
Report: 63.6mm
